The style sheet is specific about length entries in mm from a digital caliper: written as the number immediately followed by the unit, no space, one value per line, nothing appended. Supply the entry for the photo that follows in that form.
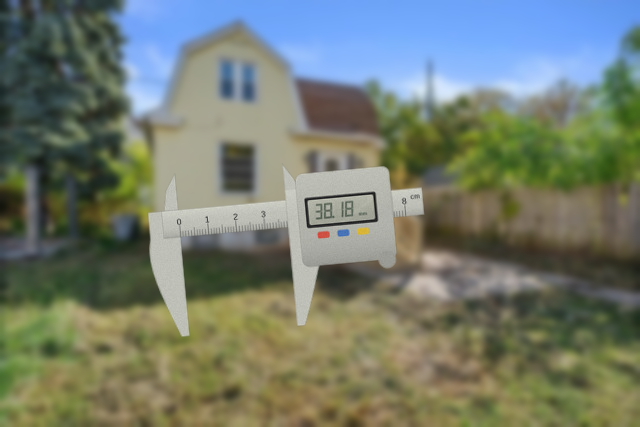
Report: 38.18mm
